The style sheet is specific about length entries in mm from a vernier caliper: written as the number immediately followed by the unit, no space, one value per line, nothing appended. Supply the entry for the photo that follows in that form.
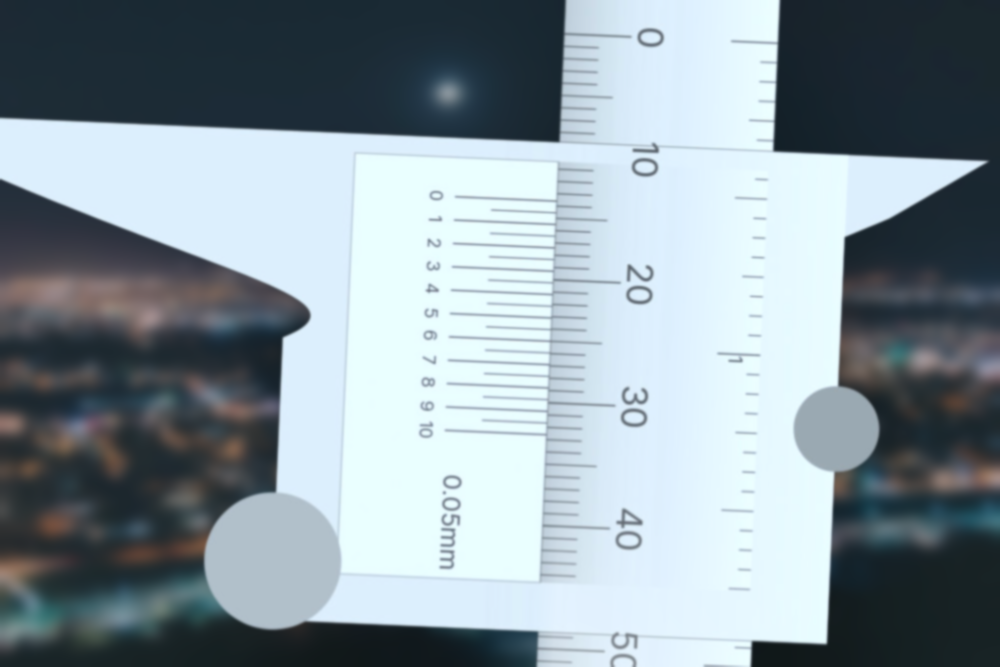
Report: 13.6mm
